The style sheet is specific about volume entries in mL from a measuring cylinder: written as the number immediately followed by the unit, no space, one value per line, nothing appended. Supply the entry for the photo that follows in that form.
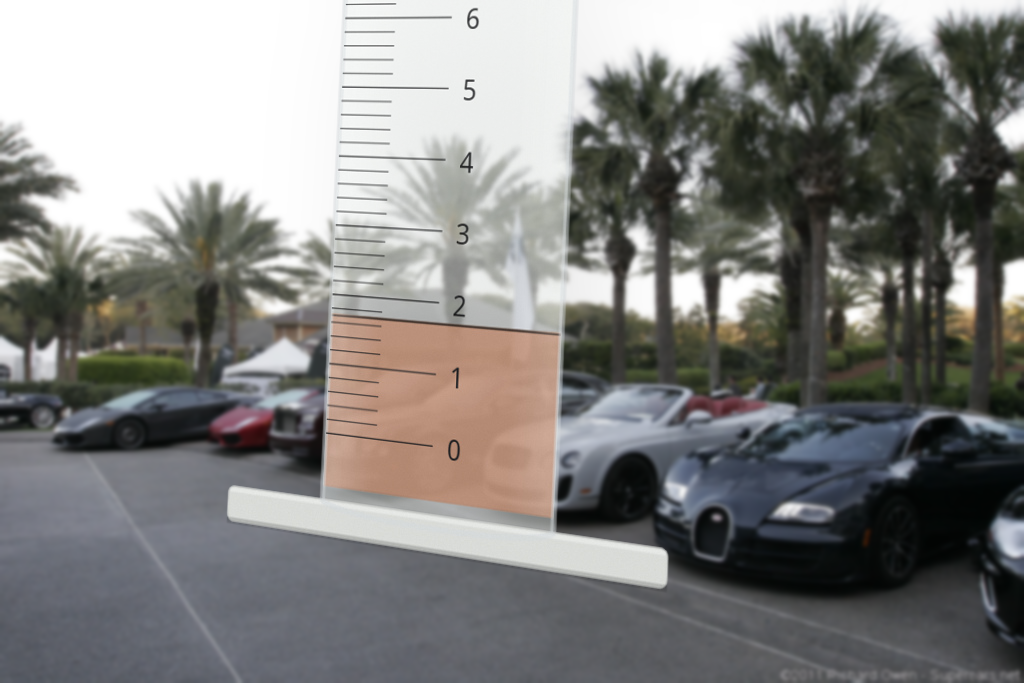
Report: 1.7mL
